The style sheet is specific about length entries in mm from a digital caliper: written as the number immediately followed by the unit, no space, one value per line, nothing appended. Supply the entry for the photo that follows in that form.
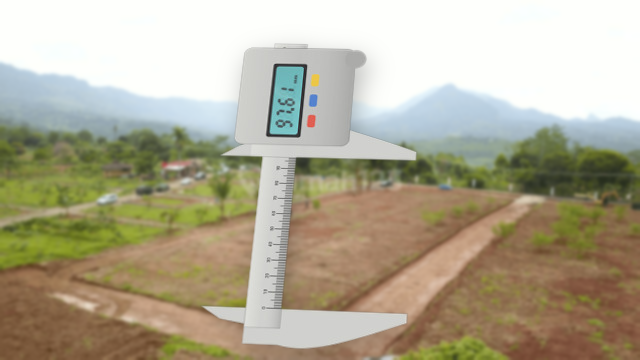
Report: 97.61mm
